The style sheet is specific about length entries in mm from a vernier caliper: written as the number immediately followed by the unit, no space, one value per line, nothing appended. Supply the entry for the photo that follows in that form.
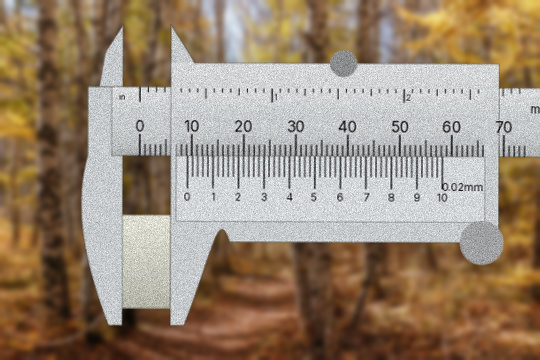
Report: 9.2mm
